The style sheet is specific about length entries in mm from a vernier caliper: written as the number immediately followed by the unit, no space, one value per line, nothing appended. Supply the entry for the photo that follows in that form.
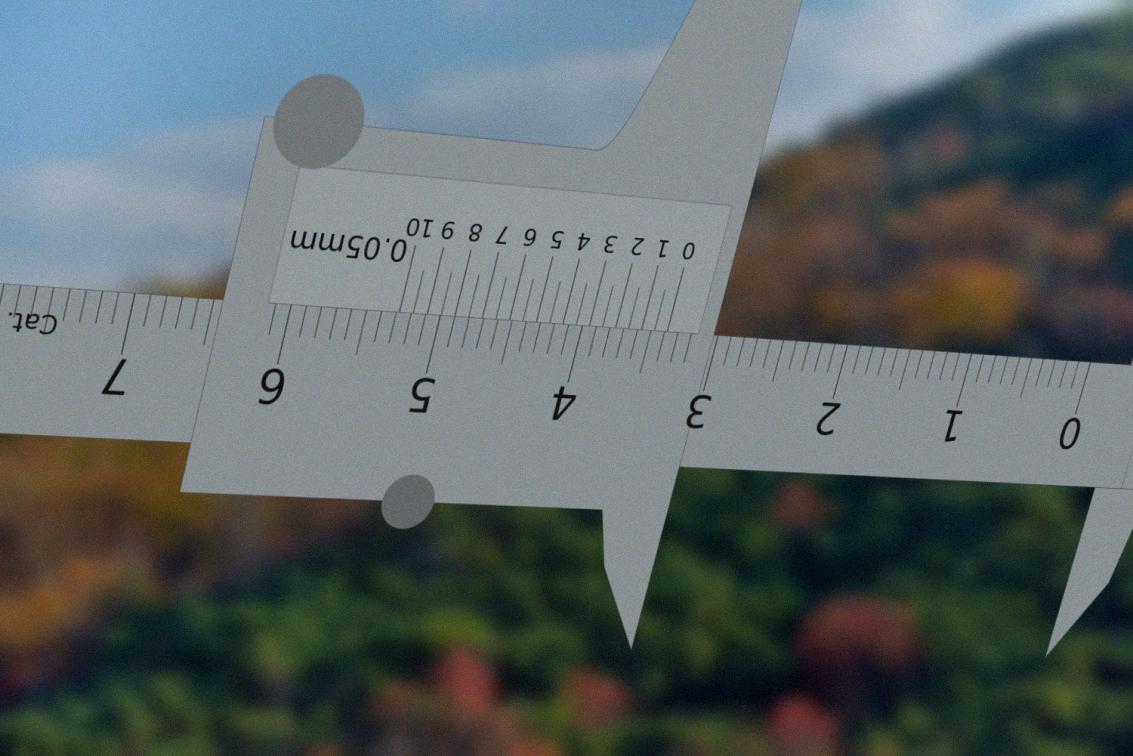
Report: 33.8mm
